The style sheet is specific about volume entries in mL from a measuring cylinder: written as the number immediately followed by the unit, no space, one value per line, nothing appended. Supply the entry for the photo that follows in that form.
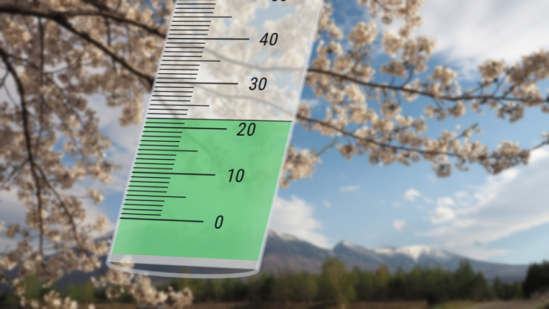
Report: 22mL
